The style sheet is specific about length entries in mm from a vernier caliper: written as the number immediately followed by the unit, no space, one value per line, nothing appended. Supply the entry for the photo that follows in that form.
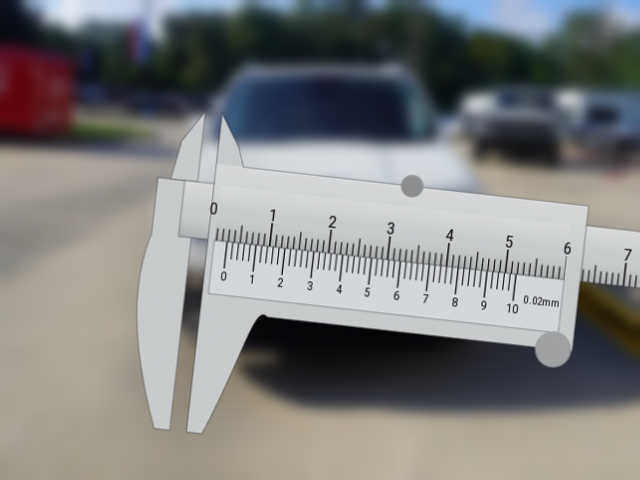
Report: 2.8mm
